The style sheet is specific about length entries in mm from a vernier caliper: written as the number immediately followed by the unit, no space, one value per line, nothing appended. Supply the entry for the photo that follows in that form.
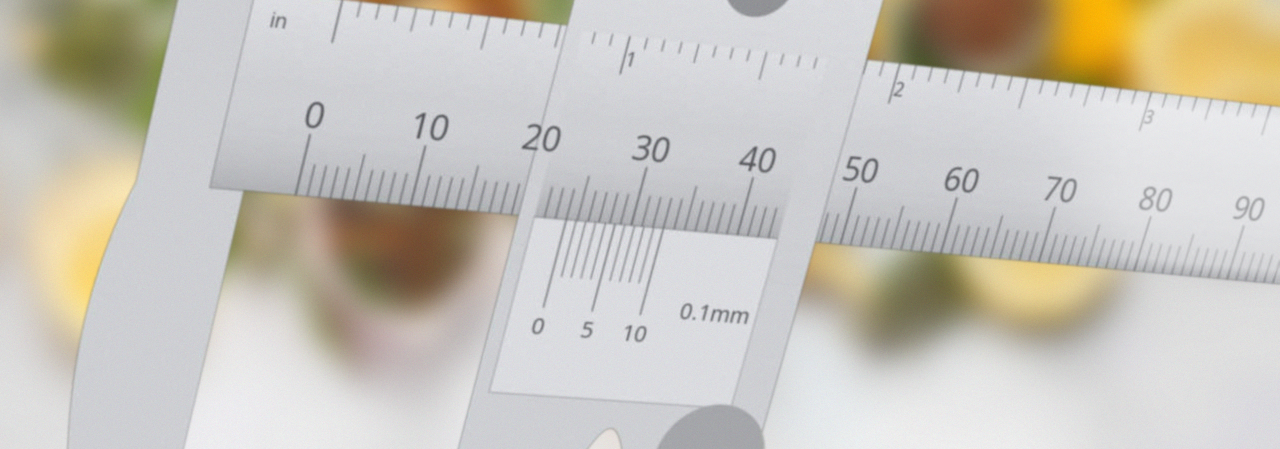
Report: 24.0mm
